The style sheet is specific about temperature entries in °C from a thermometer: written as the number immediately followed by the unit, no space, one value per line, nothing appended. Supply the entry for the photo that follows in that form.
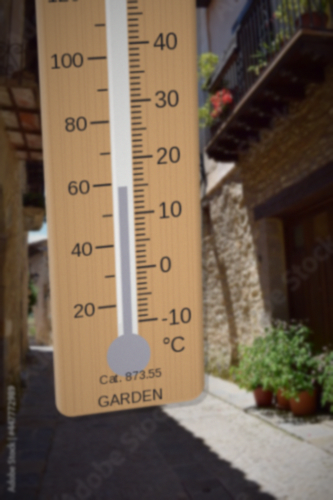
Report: 15°C
